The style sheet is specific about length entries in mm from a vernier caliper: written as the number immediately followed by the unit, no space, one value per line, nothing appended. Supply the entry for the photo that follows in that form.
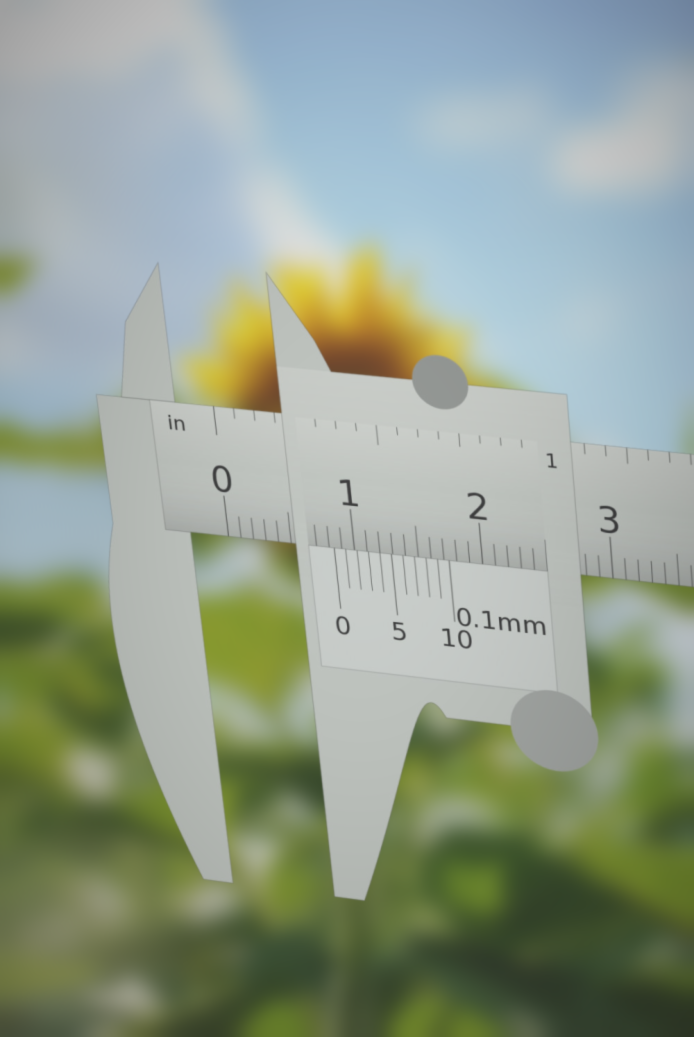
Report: 8.4mm
